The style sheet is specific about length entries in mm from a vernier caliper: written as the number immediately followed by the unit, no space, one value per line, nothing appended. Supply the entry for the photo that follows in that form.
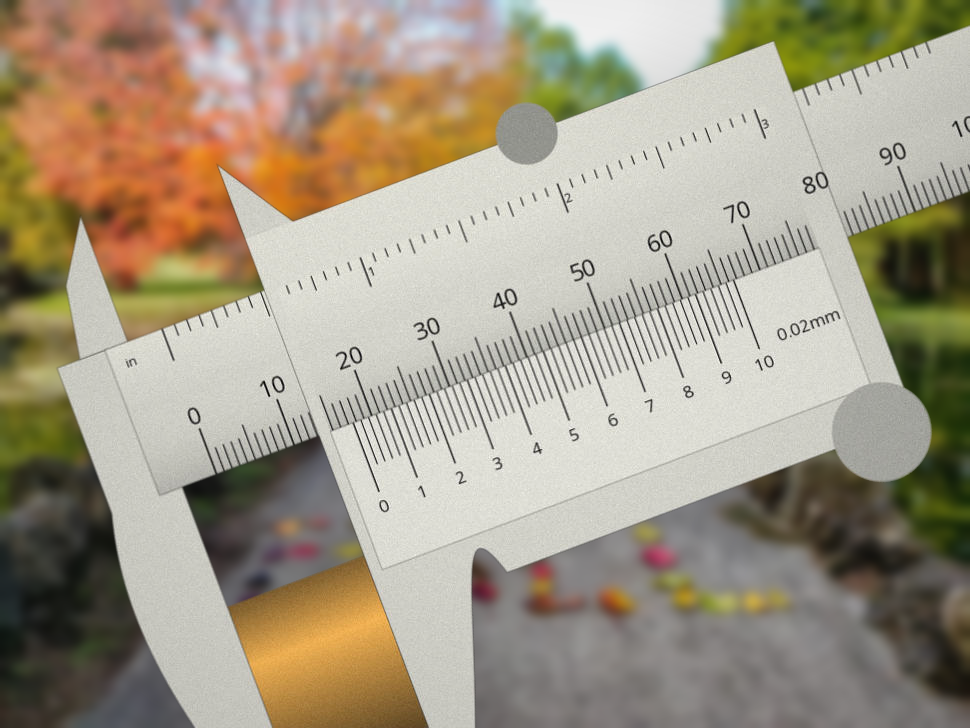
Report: 17.6mm
